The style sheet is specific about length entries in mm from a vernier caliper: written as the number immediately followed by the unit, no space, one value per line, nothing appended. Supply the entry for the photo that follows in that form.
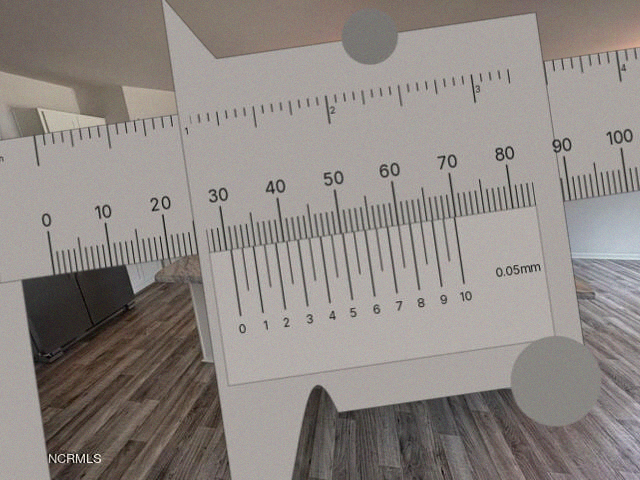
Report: 30.8mm
